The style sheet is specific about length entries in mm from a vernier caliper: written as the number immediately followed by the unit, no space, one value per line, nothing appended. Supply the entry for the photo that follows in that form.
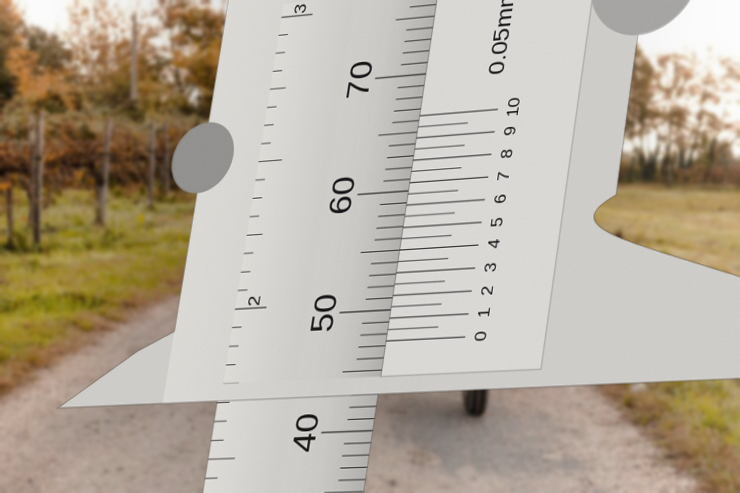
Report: 47.4mm
